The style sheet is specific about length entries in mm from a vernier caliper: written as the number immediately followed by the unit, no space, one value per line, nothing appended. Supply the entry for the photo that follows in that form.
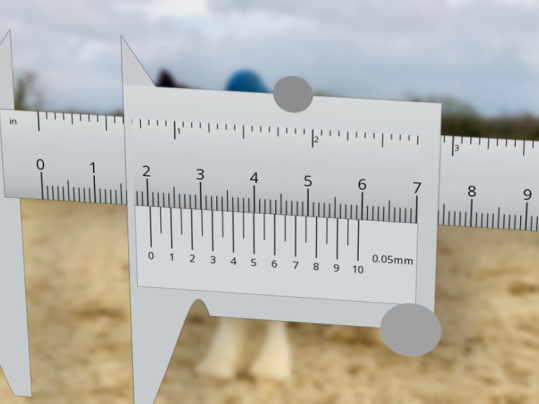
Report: 20.4mm
